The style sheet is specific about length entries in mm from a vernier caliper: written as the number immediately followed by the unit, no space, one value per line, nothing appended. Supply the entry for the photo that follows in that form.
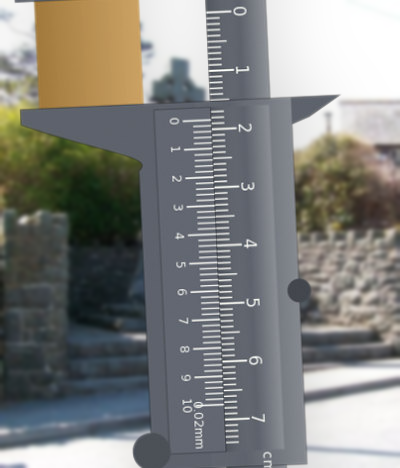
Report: 18.4mm
